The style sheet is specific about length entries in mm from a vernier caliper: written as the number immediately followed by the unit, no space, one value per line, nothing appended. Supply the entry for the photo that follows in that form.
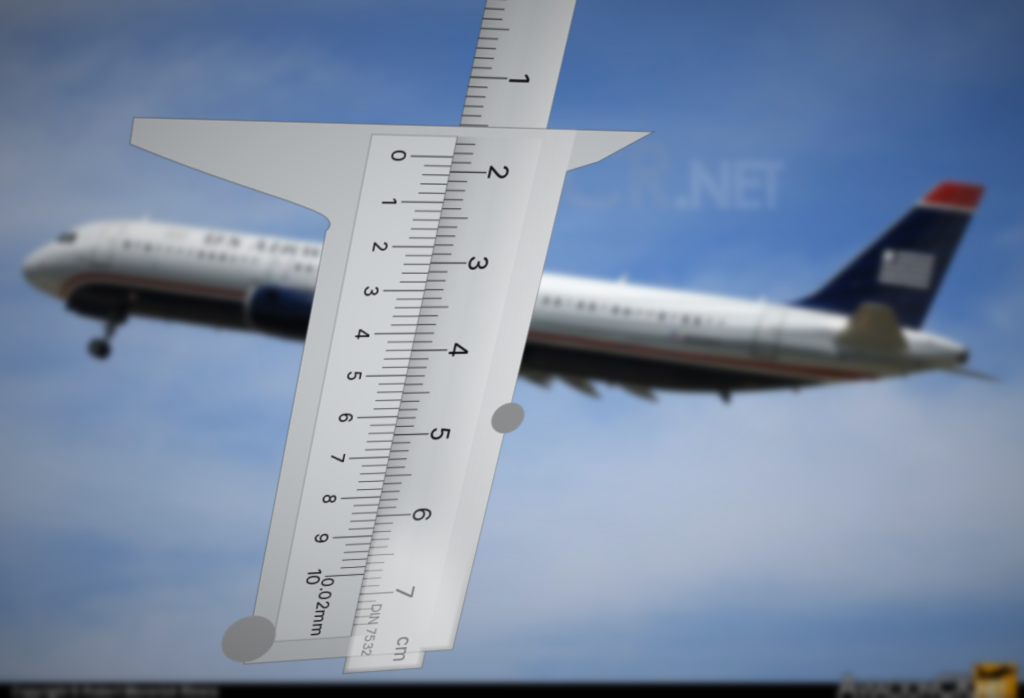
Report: 18.4mm
